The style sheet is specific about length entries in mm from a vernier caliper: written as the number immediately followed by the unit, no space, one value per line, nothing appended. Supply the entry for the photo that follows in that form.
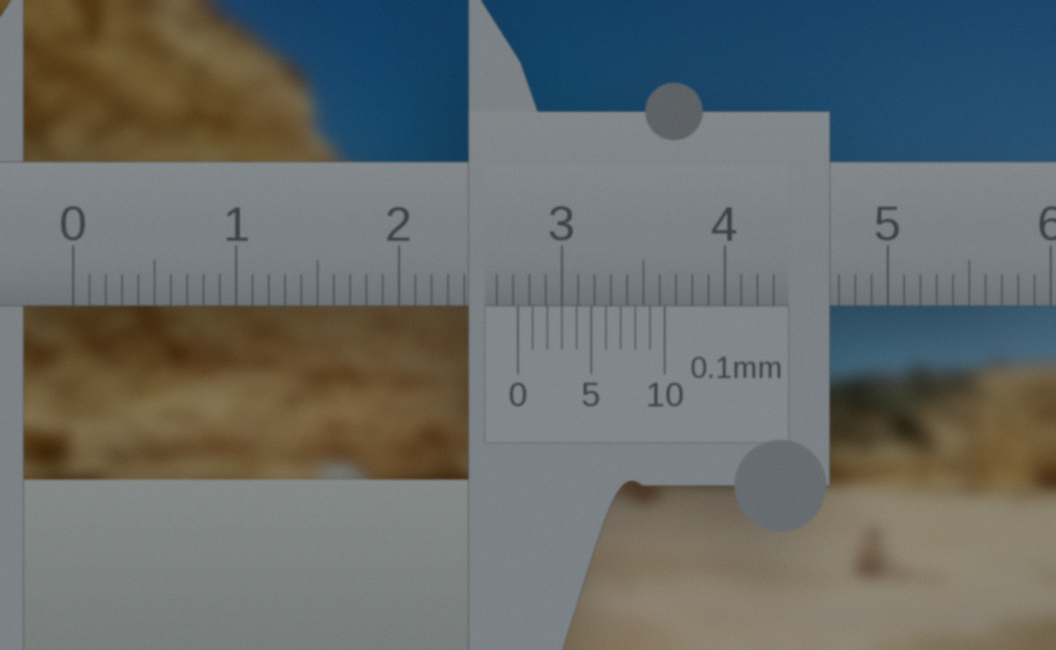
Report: 27.3mm
